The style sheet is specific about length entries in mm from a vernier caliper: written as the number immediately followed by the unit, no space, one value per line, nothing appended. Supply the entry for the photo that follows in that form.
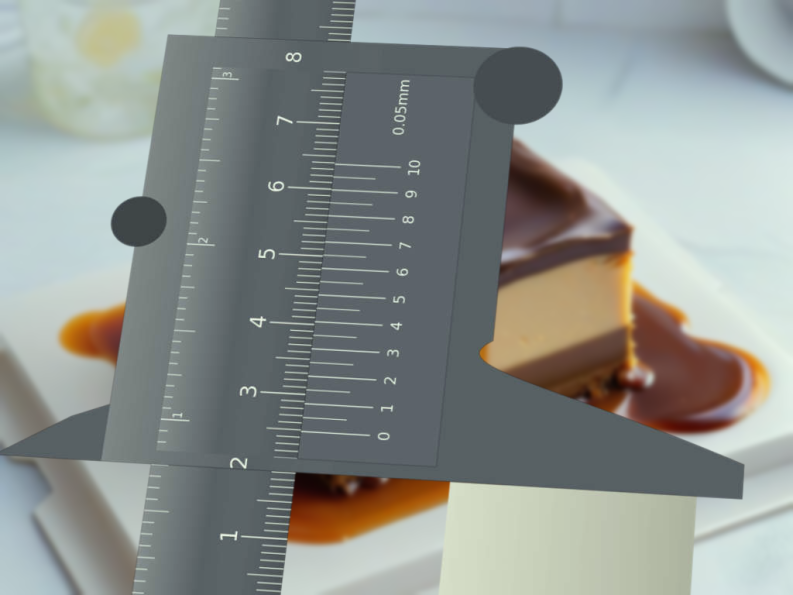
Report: 24.8mm
